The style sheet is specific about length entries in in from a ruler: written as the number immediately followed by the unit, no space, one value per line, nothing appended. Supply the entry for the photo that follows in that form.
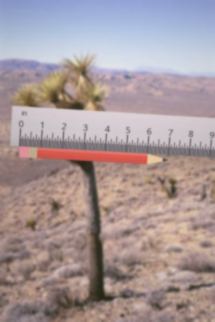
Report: 7in
